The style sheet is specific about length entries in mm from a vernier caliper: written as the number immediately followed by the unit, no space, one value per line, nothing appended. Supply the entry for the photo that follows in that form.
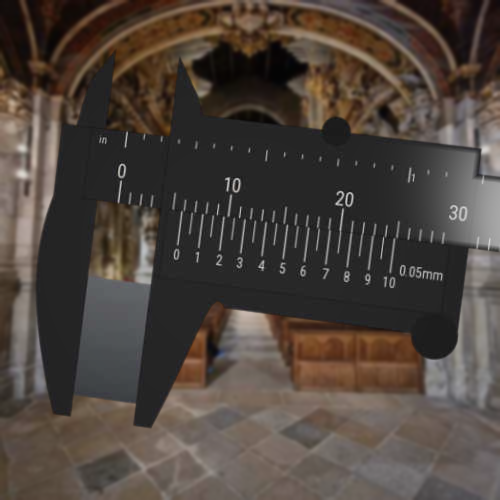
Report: 5.8mm
